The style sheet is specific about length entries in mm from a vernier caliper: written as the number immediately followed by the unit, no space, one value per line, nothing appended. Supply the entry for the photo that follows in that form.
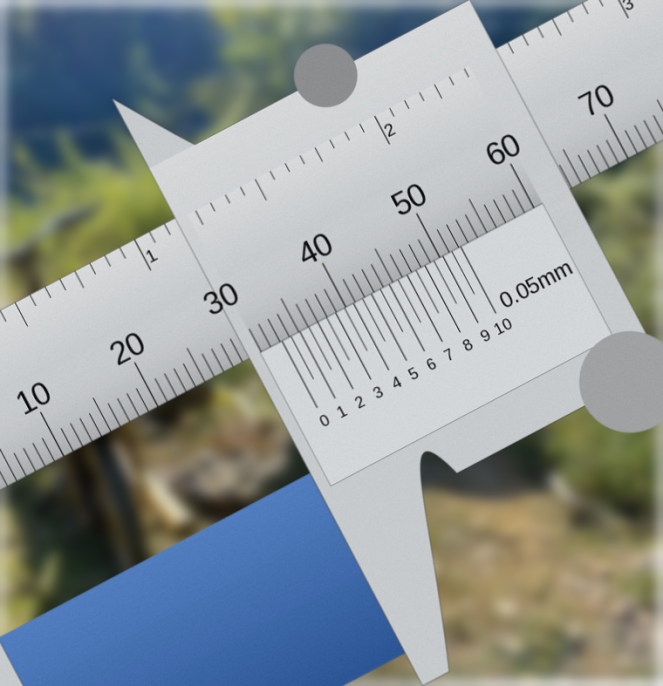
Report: 33.2mm
